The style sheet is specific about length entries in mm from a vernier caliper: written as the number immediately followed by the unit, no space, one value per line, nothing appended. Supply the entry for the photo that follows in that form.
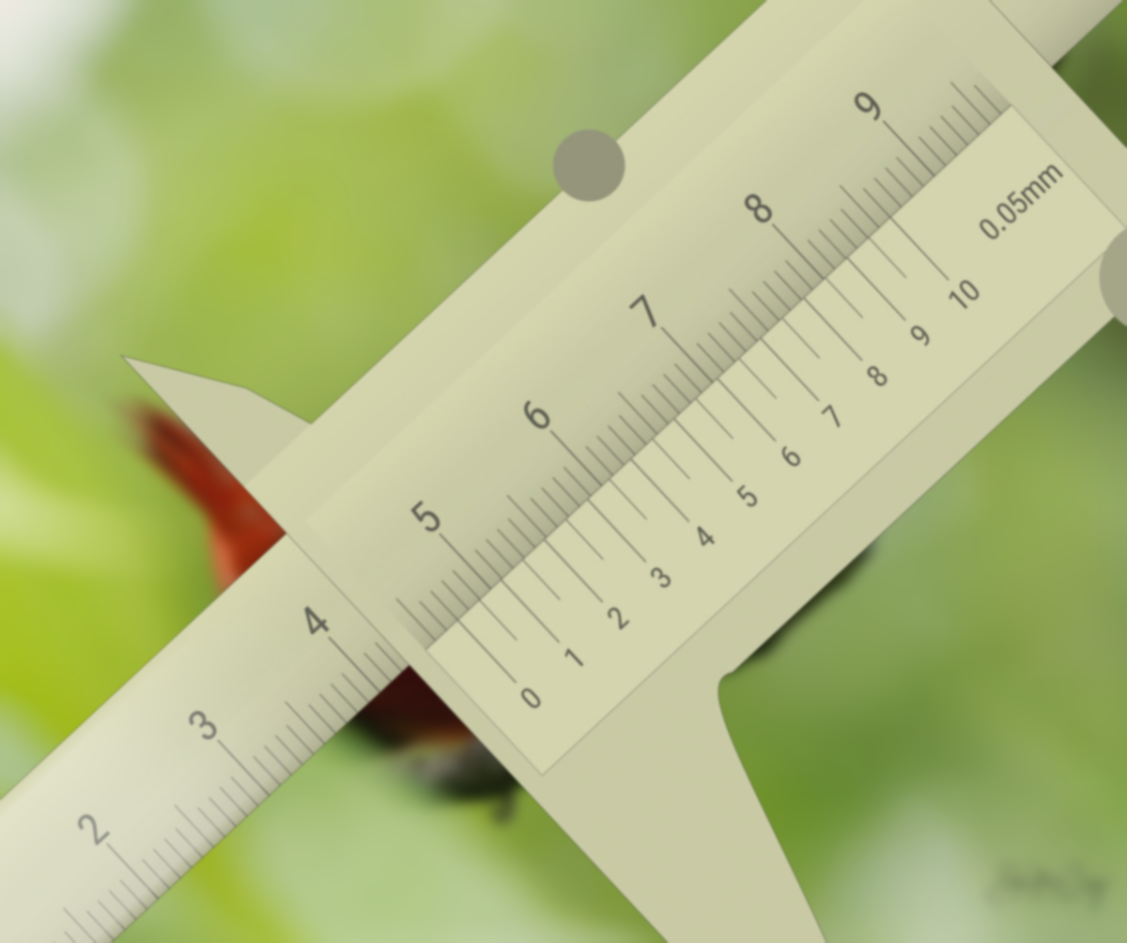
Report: 47.0mm
